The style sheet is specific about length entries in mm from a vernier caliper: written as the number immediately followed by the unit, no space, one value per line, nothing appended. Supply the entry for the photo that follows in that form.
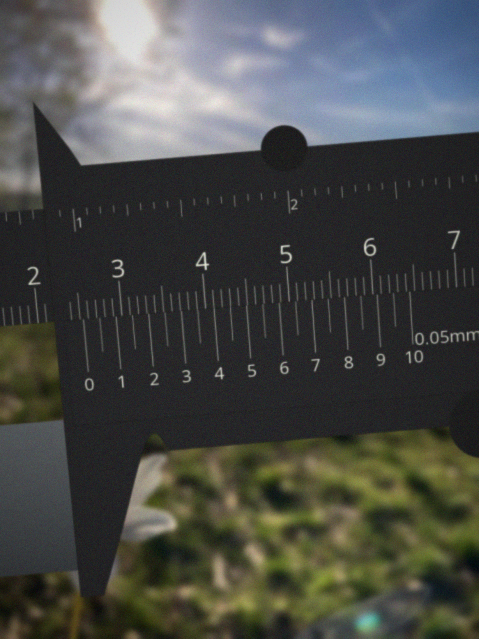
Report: 25.4mm
